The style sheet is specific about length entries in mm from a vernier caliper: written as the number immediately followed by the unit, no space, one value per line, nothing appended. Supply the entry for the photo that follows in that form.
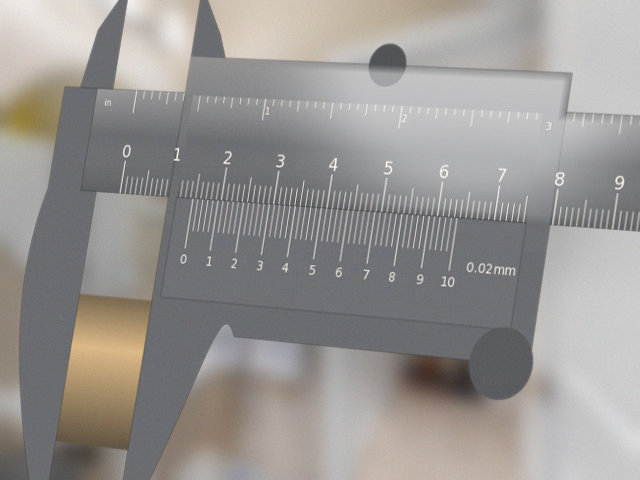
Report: 14.5mm
